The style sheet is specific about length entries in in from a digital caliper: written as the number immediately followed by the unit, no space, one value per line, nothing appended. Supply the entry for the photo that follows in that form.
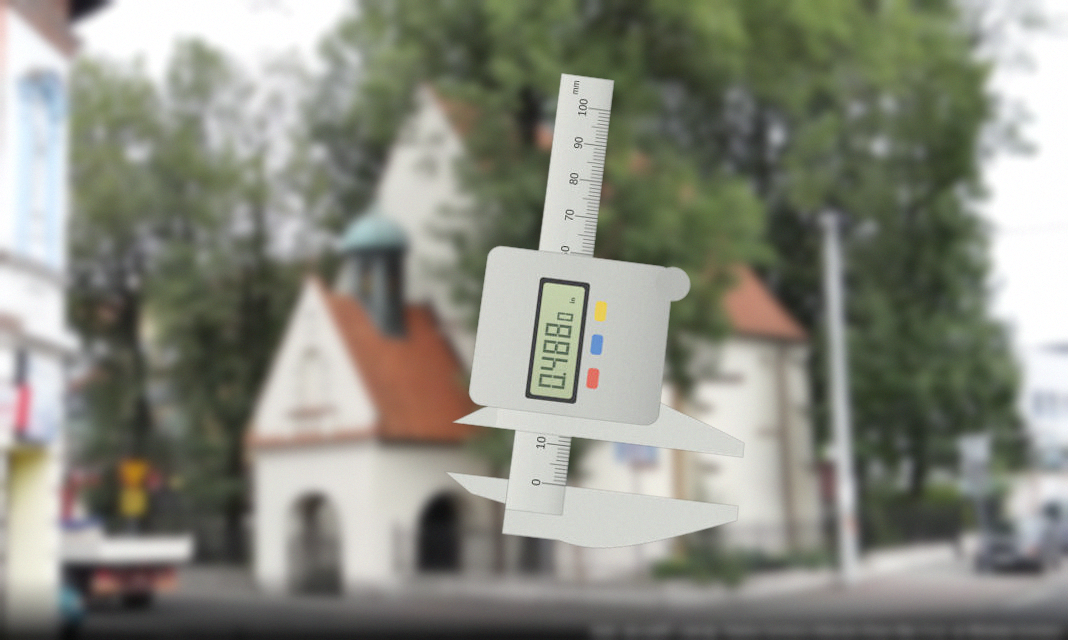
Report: 0.4880in
